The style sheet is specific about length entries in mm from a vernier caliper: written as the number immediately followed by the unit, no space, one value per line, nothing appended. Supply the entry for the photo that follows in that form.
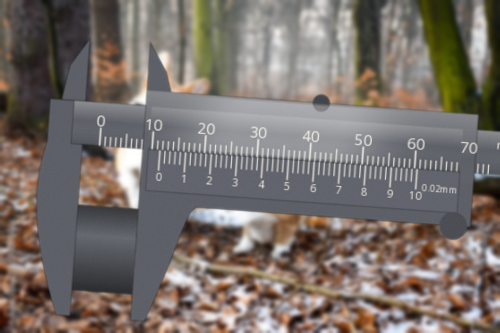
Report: 11.5mm
